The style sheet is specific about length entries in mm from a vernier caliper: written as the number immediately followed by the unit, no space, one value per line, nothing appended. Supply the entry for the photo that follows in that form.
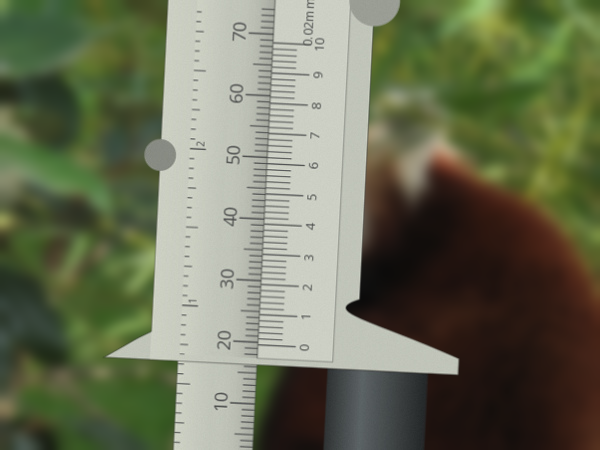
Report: 19.6mm
